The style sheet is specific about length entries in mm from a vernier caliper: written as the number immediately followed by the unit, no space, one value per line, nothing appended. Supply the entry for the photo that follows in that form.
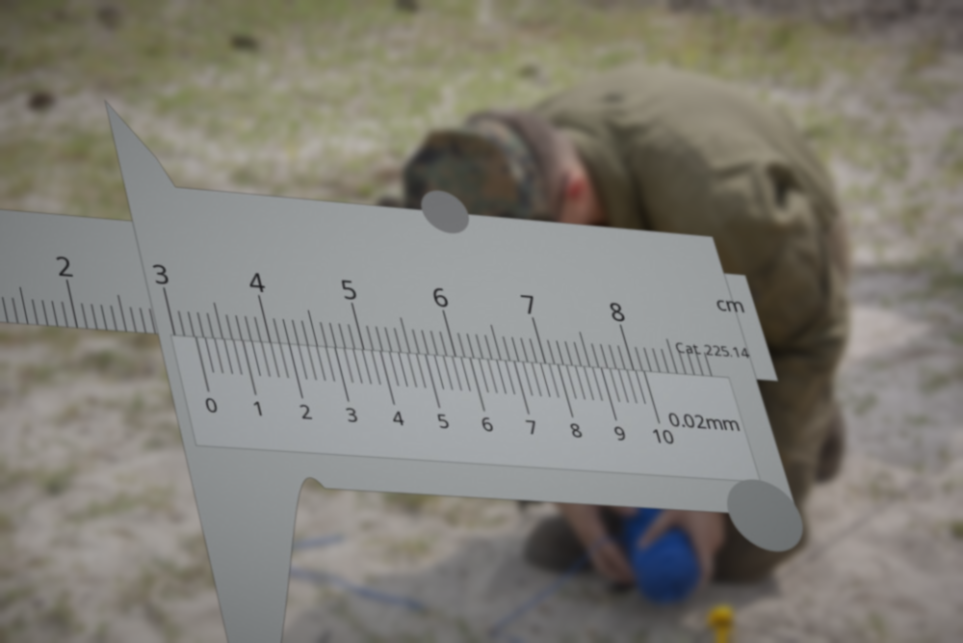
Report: 32.2mm
